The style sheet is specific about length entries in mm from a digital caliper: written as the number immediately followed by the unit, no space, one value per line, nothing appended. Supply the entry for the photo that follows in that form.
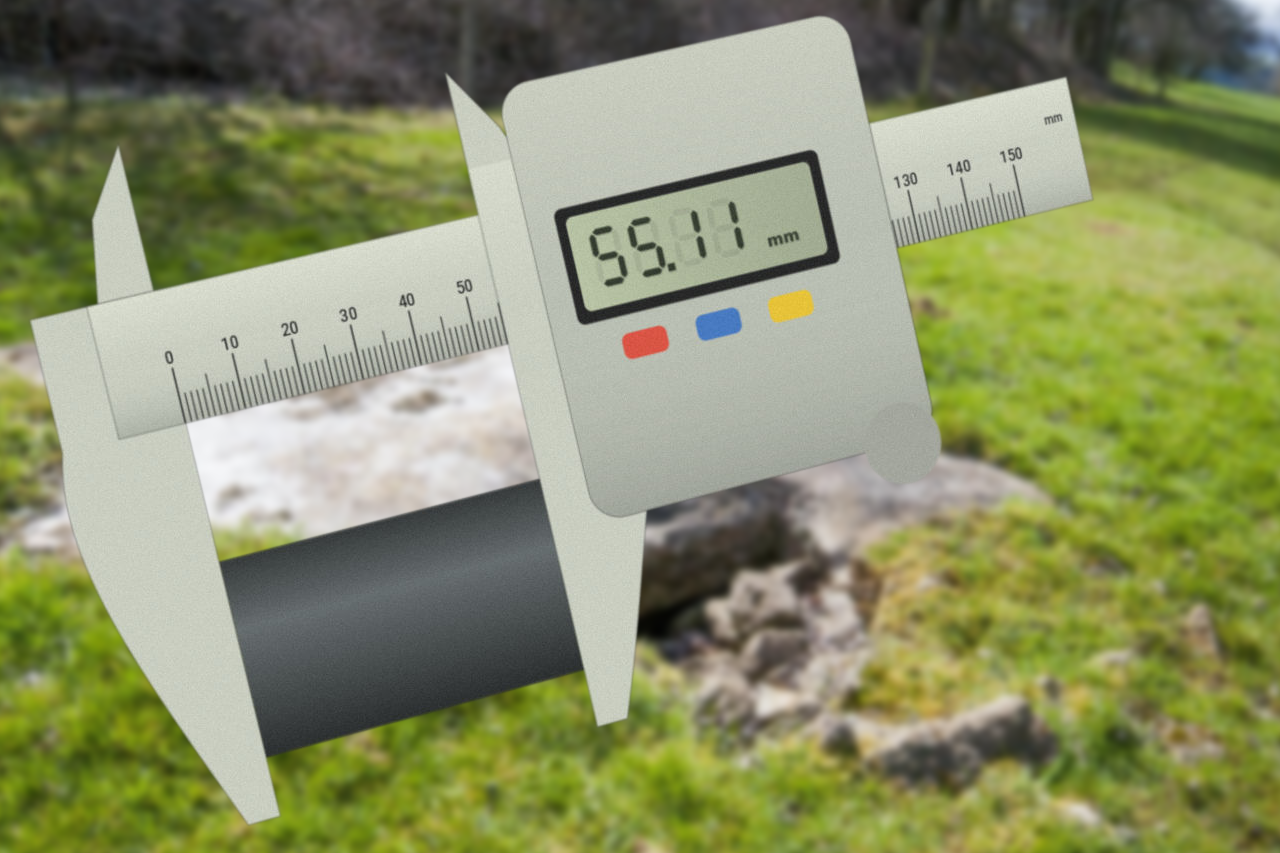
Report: 55.11mm
